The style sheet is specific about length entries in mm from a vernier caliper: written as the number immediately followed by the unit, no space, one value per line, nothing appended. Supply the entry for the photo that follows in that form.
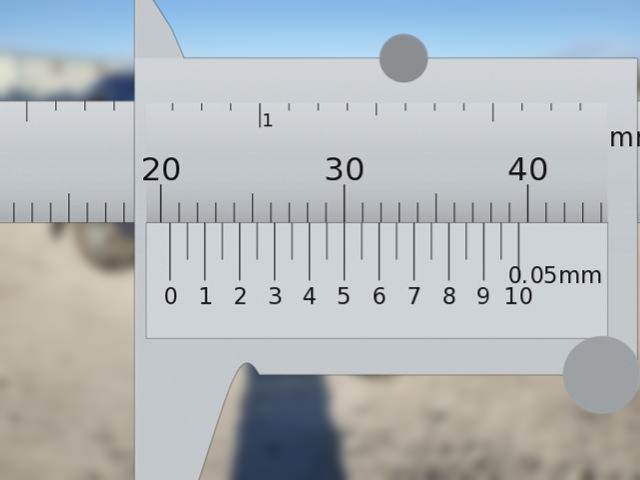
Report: 20.5mm
